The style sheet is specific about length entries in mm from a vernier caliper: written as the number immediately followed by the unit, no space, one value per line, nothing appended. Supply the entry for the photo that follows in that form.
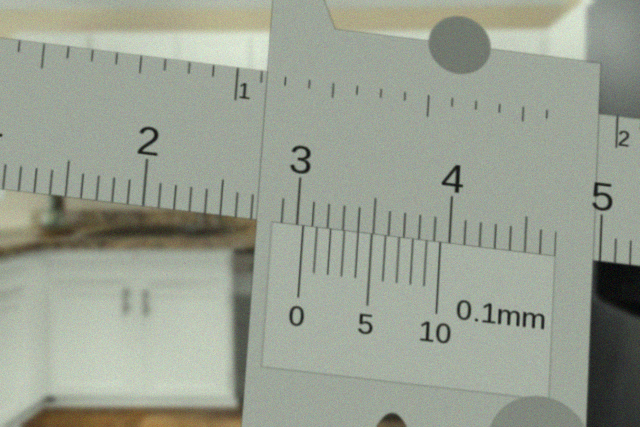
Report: 30.4mm
